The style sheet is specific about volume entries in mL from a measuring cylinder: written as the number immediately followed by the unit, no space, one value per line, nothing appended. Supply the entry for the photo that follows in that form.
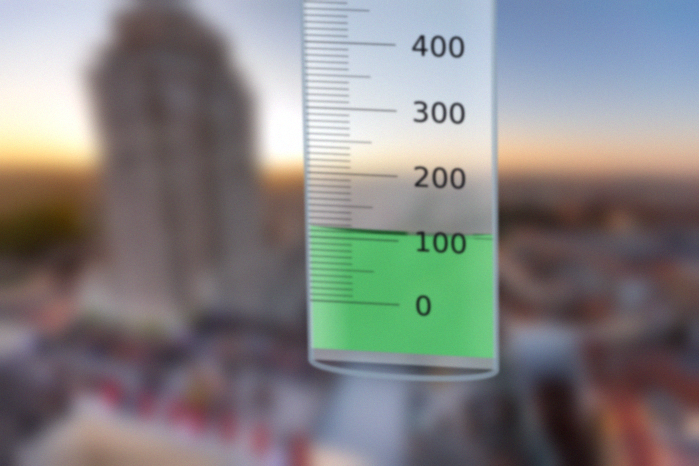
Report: 110mL
